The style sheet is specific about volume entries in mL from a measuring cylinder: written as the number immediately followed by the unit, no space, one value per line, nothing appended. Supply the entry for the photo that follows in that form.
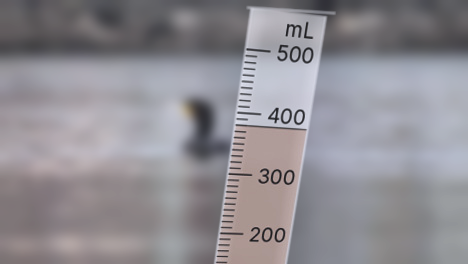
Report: 380mL
